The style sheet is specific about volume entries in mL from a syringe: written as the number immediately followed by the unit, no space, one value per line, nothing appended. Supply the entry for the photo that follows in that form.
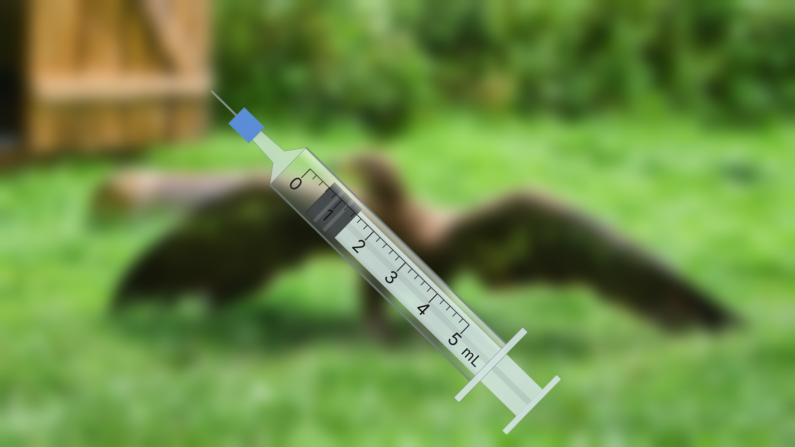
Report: 0.6mL
